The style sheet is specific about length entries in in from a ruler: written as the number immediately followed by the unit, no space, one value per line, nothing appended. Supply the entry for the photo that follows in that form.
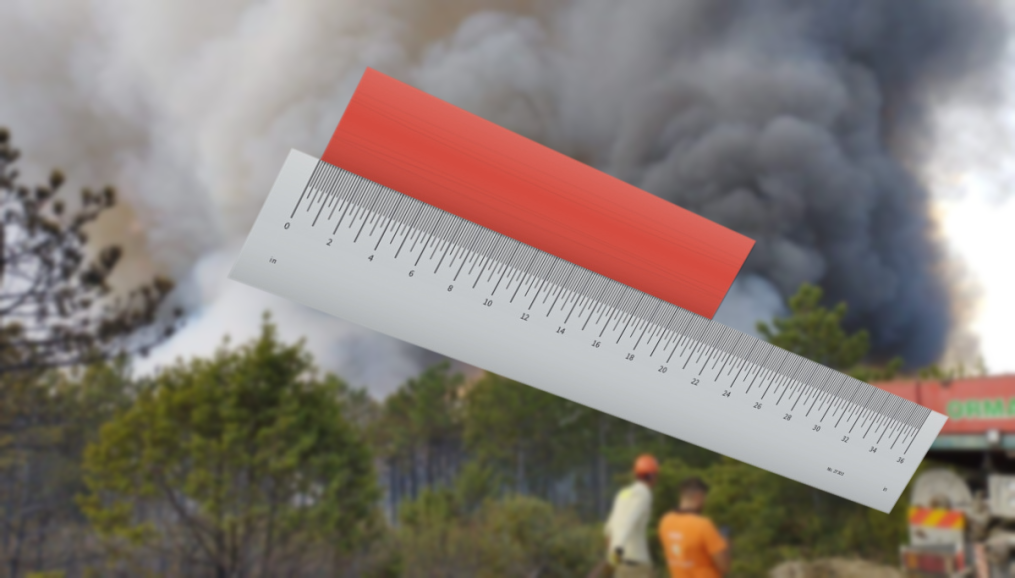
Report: 21in
